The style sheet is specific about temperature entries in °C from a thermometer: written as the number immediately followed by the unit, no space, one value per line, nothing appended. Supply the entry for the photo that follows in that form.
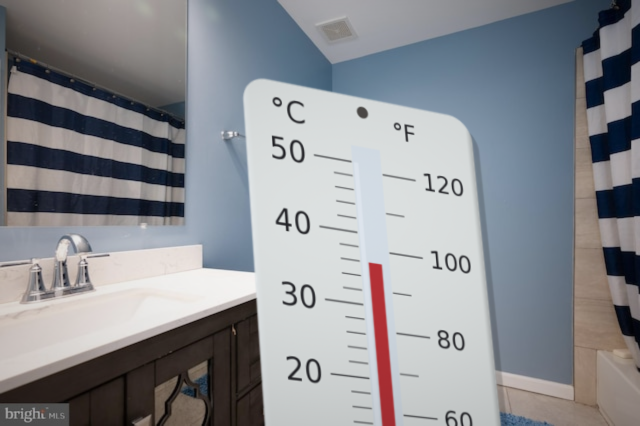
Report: 36°C
